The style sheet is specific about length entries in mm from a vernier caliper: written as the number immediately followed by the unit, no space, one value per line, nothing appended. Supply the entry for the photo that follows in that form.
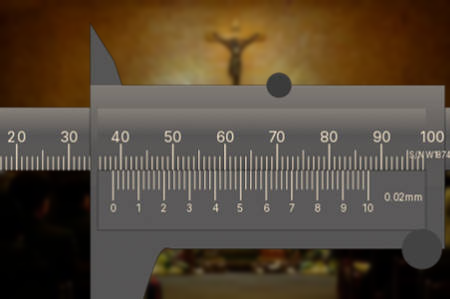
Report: 38.5mm
